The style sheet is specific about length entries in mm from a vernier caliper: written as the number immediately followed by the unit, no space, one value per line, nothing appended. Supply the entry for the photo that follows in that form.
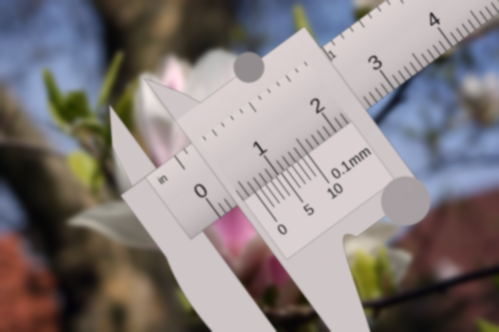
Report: 6.0mm
